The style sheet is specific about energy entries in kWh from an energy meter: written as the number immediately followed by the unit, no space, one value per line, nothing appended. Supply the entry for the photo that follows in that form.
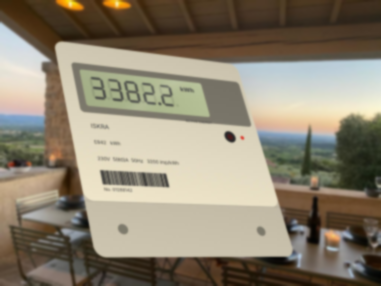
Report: 3382.2kWh
